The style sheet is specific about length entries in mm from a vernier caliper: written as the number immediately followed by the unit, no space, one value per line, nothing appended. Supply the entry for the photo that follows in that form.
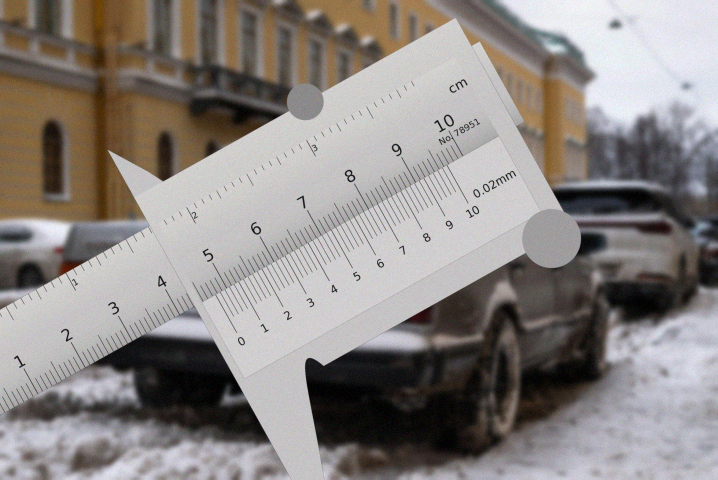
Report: 47.6mm
